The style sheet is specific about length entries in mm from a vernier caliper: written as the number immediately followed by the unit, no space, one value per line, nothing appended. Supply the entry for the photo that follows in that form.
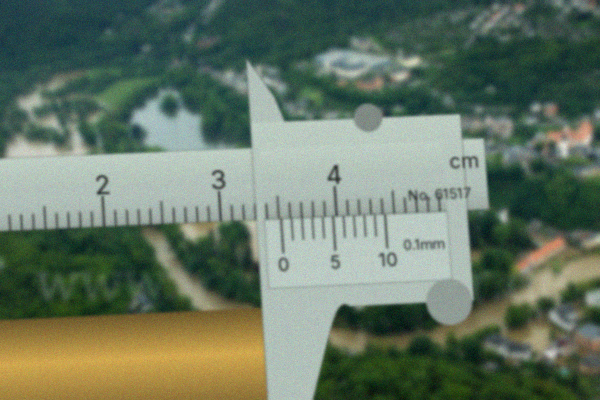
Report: 35.2mm
